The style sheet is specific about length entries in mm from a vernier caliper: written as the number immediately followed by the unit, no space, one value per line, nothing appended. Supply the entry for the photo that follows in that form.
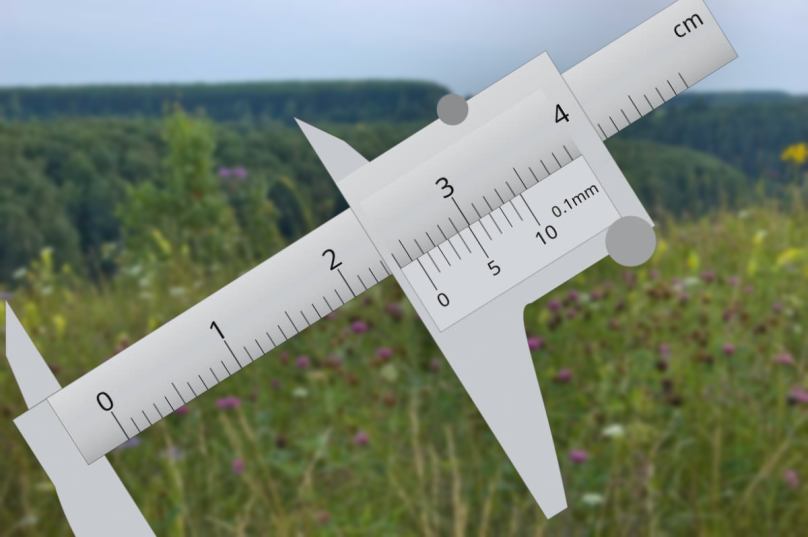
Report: 25.4mm
